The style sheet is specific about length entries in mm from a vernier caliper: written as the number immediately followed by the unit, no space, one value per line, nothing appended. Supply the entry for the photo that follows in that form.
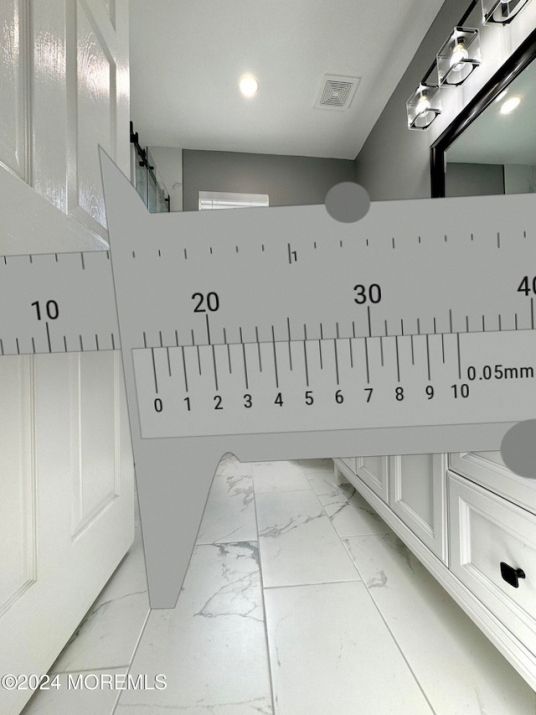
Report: 16.4mm
